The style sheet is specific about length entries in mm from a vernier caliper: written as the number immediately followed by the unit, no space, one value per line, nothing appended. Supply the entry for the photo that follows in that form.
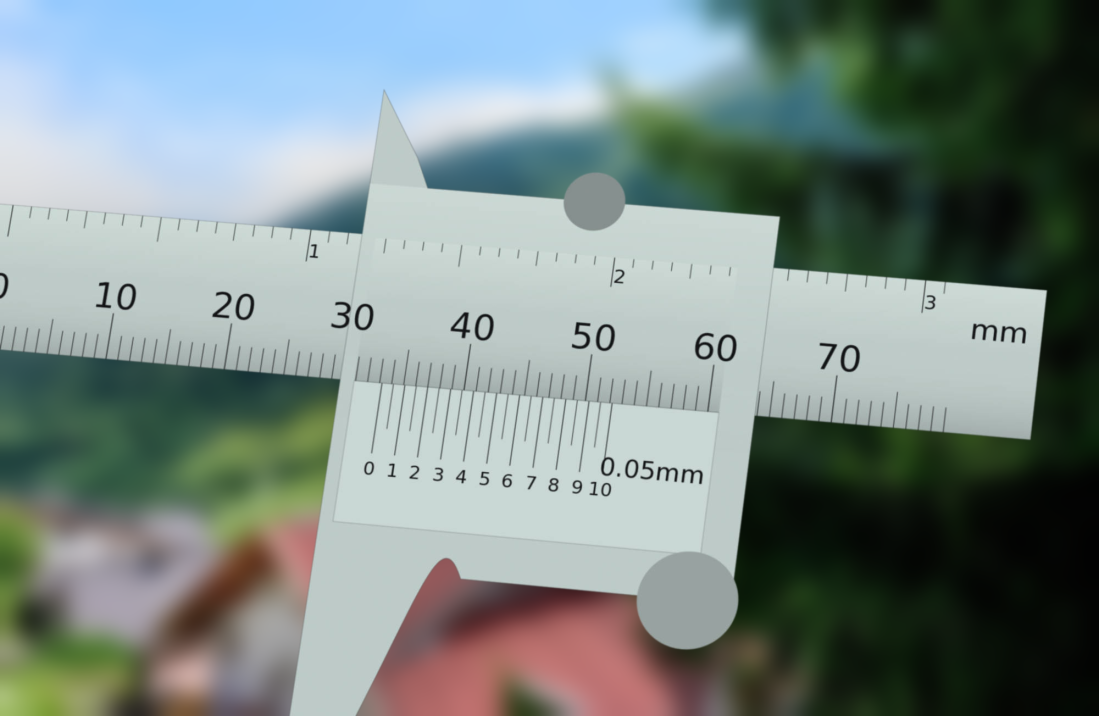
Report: 33.2mm
